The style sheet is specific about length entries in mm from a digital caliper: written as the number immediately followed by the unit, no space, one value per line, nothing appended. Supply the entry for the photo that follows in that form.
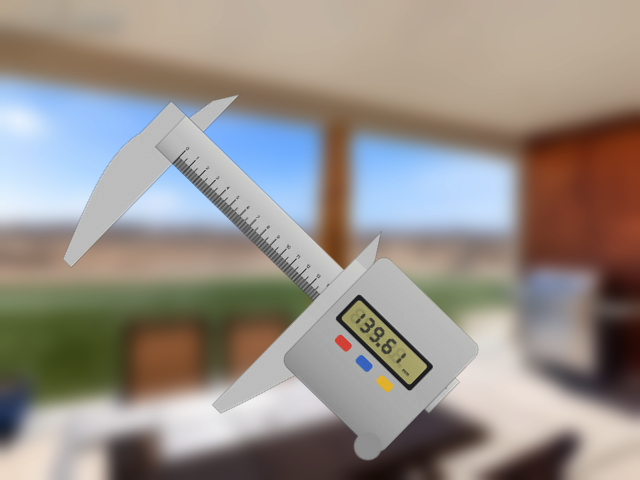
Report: 139.61mm
